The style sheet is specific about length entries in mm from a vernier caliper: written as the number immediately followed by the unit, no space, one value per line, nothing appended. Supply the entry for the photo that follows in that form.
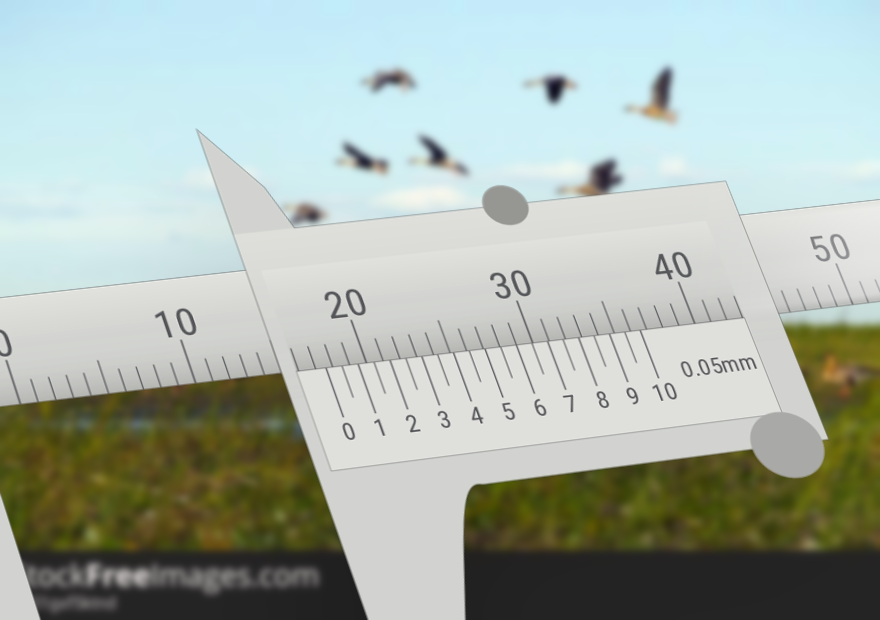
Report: 17.6mm
